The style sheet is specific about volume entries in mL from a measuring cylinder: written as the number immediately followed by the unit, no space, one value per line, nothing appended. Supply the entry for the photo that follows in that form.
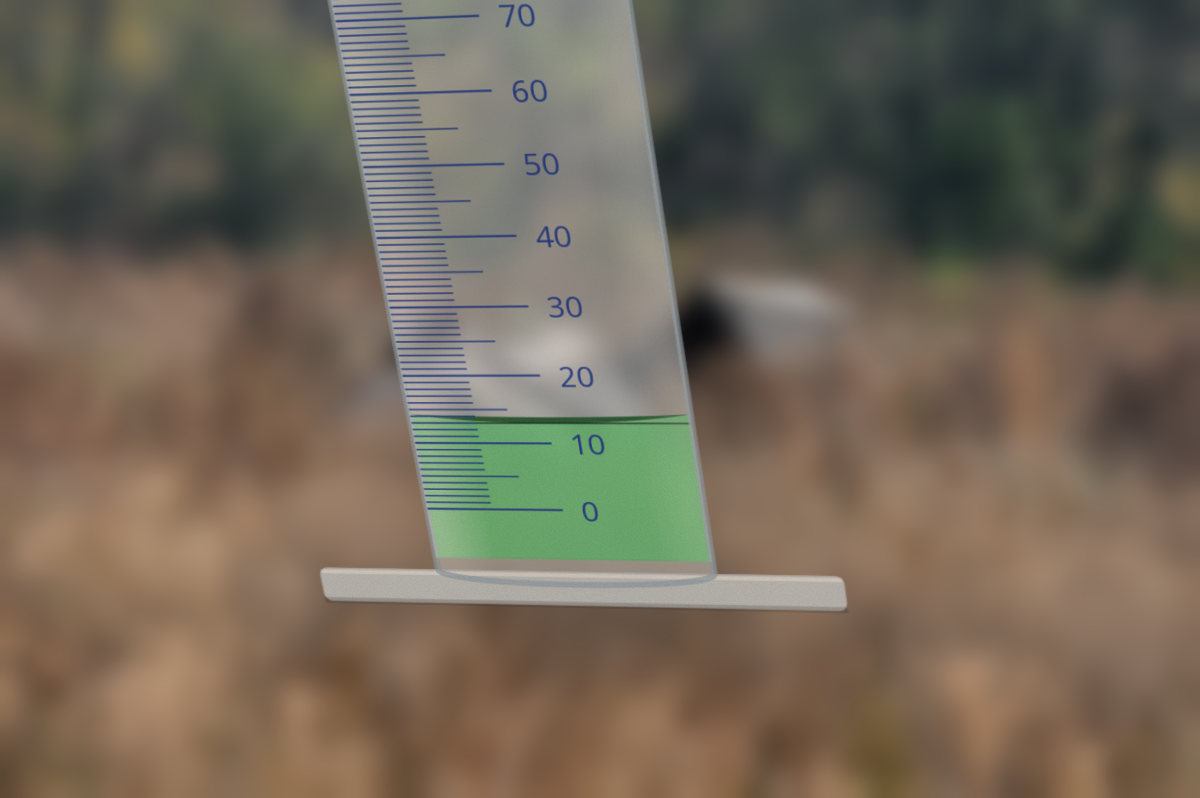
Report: 13mL
